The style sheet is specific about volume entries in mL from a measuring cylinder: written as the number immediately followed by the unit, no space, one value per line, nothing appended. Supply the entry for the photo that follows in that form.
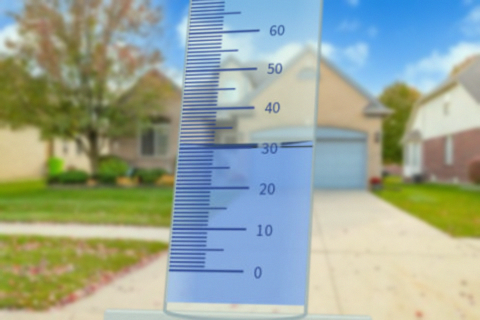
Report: 30mL
